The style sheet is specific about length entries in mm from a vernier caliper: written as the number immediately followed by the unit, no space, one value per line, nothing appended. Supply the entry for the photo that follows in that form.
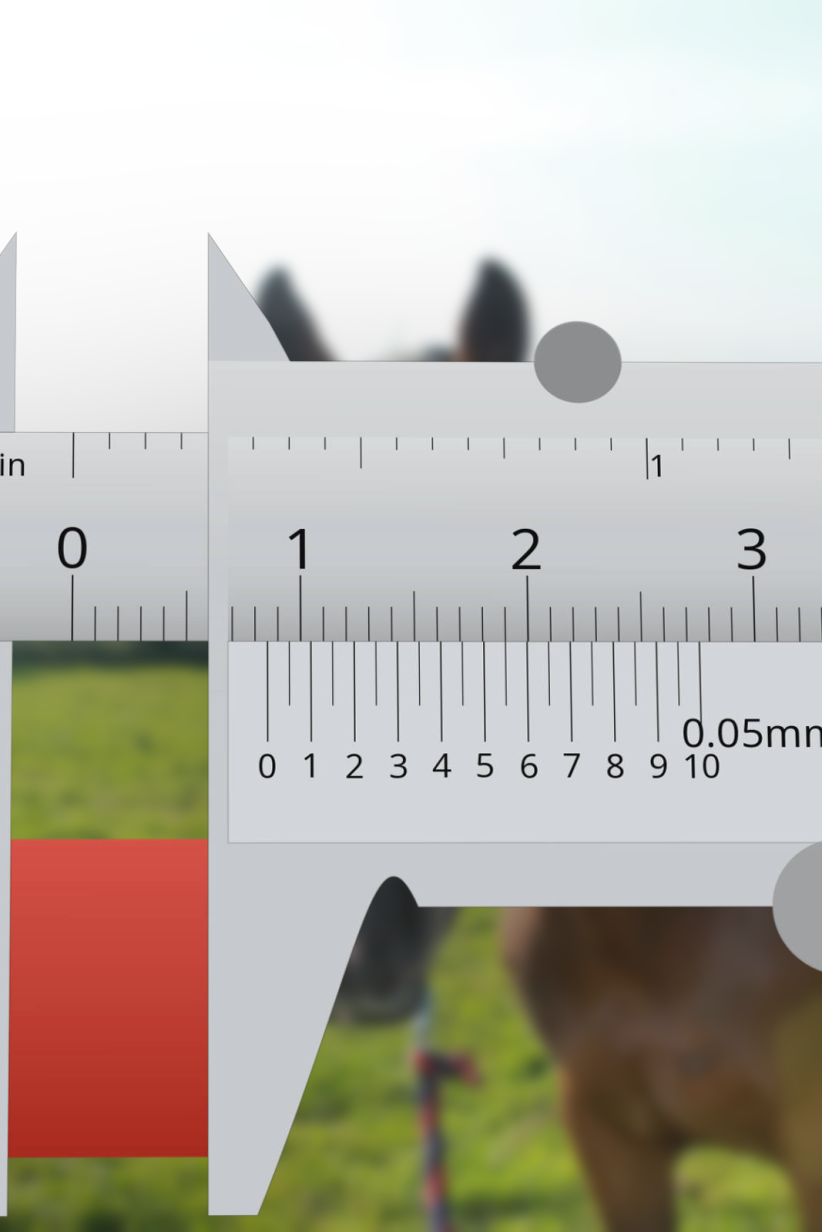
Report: 8.55mm
